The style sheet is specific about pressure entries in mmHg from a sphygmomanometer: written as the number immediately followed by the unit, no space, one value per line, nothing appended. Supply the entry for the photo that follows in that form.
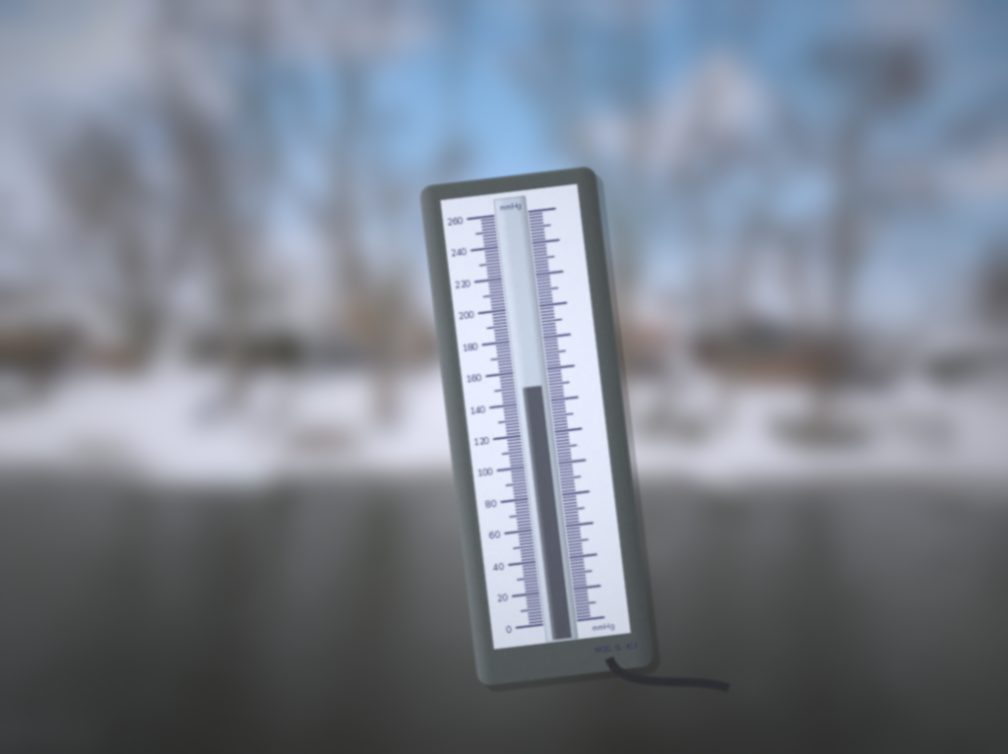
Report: 150mmHg
